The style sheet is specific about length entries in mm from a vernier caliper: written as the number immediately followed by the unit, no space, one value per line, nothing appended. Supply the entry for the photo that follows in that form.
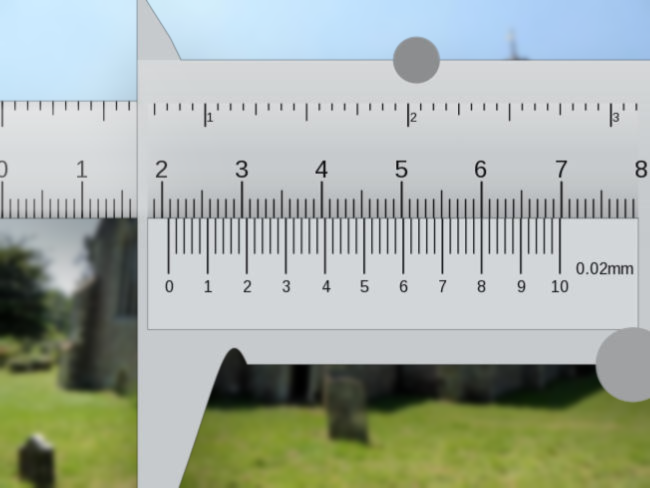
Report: 20.8mm
